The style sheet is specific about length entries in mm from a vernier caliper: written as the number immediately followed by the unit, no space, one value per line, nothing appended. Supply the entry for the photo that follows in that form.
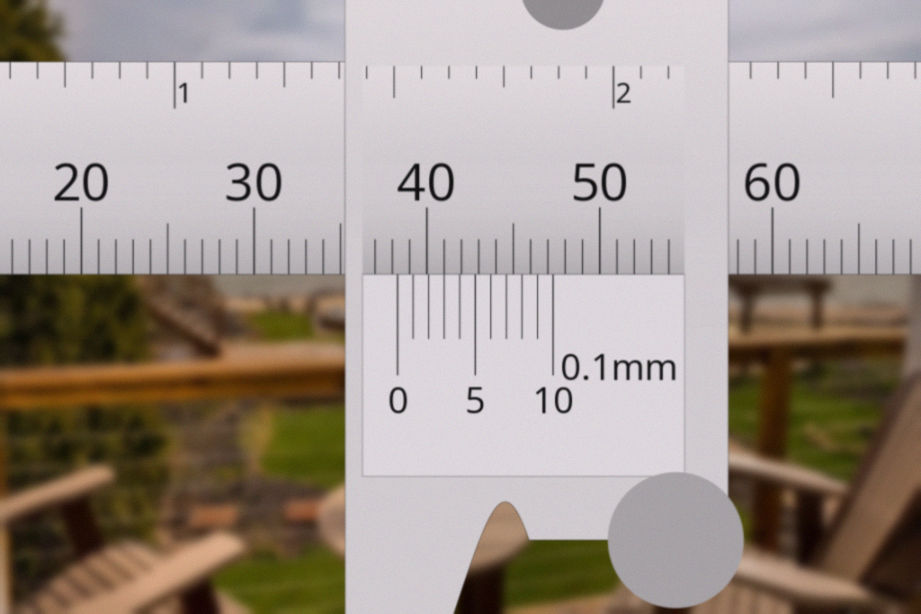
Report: 38.3mm
